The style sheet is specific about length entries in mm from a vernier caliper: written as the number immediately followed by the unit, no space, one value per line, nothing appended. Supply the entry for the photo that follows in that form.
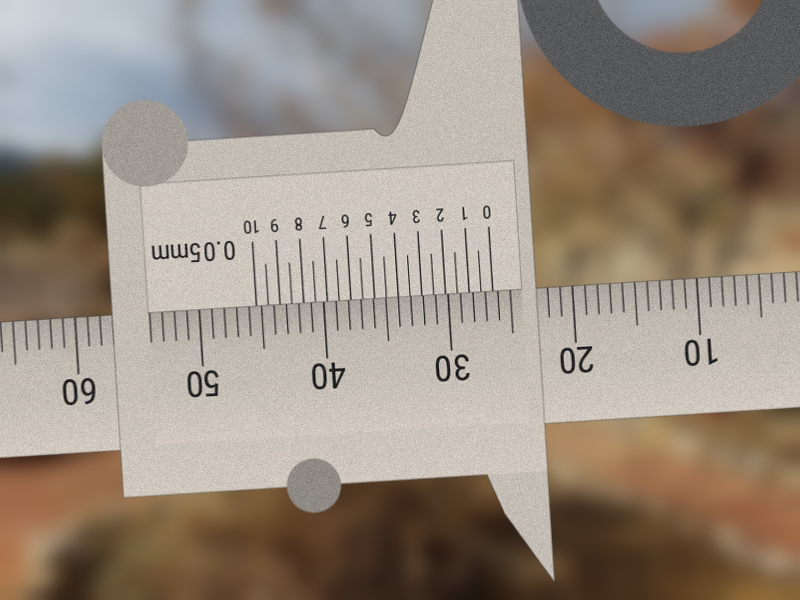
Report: 26.4mm
